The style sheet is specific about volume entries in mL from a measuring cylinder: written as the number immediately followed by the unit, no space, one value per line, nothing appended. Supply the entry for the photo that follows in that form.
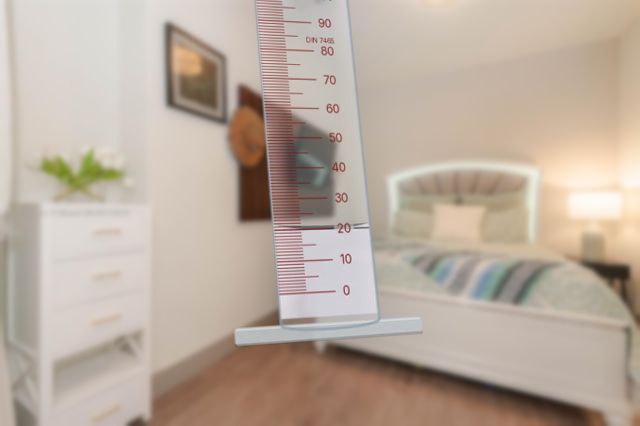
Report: 20mL
